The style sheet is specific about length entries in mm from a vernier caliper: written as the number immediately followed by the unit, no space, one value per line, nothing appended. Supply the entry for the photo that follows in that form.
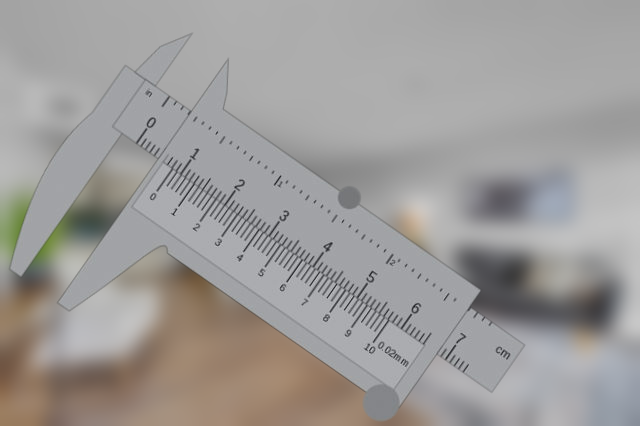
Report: 8.2mm
